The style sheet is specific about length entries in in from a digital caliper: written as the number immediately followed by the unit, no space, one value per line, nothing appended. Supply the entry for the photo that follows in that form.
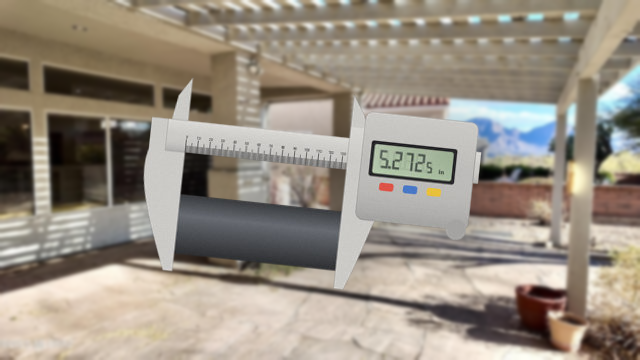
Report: 5.2725in
